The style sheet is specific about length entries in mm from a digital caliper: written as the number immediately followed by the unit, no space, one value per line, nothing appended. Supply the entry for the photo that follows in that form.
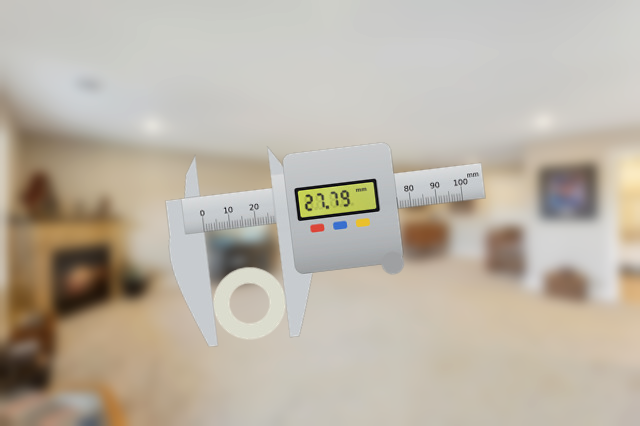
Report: 27.79mm
